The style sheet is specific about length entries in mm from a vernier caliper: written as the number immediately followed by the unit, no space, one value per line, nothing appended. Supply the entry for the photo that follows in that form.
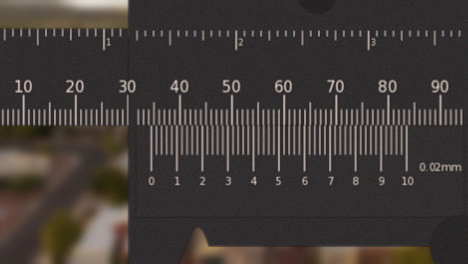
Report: 34.5mm
